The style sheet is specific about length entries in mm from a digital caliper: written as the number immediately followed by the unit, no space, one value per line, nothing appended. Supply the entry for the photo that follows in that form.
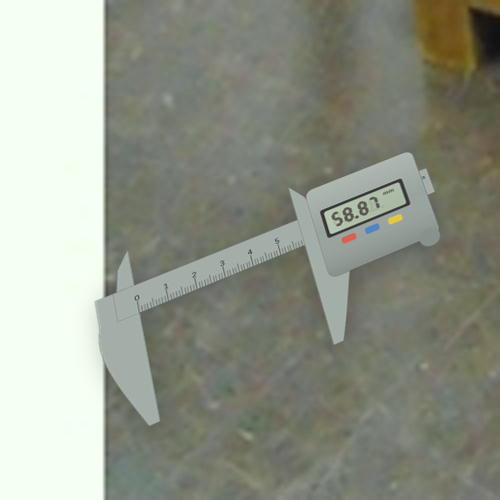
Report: 58.87mm
